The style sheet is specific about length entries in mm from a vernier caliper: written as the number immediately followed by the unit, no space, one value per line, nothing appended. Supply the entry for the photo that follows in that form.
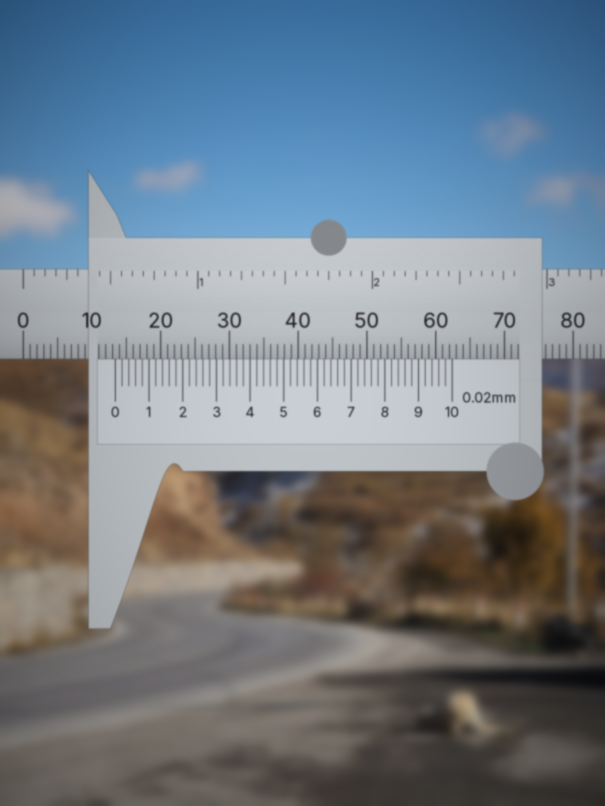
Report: 13.4mm
